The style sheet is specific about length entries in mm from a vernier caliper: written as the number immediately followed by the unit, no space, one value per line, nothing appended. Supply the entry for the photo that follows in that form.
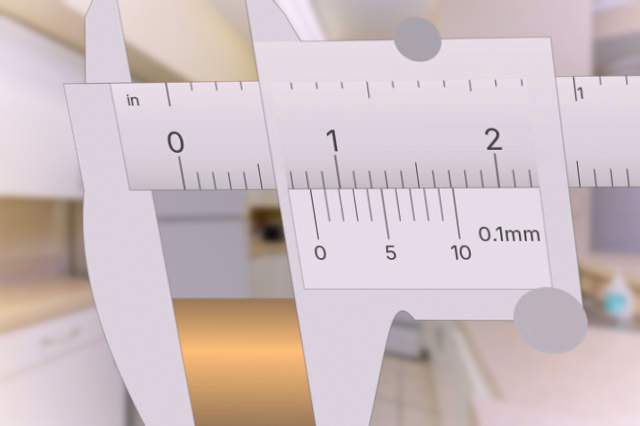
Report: 8.1mm
